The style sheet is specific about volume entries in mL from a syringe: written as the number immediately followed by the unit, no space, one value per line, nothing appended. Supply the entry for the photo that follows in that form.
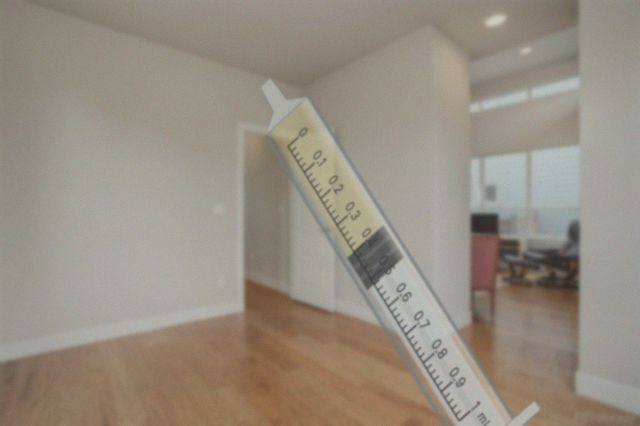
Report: 0.4mL
